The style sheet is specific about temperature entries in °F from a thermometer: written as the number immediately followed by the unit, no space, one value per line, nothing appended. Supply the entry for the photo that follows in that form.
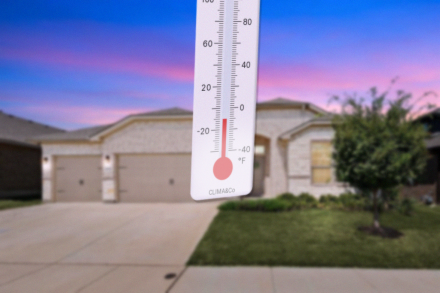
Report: -10°F
